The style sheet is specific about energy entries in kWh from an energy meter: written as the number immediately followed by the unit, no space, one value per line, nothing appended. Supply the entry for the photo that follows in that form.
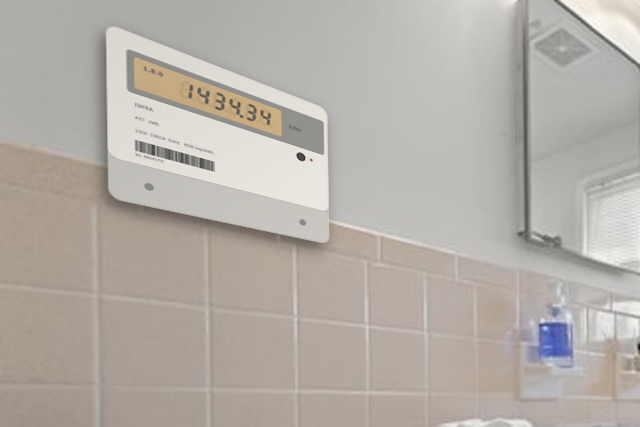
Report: 1434.34kWh
